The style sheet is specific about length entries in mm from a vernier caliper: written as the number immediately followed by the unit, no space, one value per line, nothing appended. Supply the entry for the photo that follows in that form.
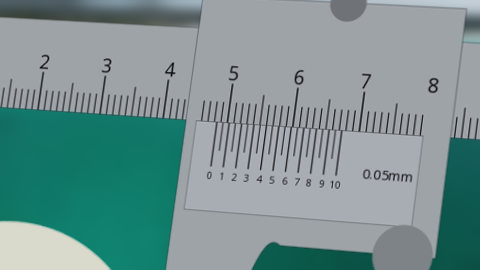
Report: 48.4mm
